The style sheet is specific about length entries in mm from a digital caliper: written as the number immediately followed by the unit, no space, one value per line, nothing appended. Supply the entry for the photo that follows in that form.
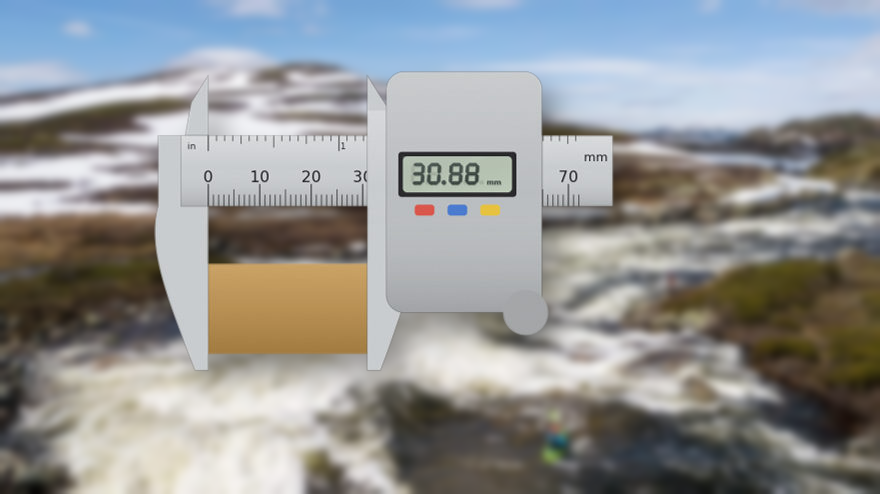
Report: 30.88mm
